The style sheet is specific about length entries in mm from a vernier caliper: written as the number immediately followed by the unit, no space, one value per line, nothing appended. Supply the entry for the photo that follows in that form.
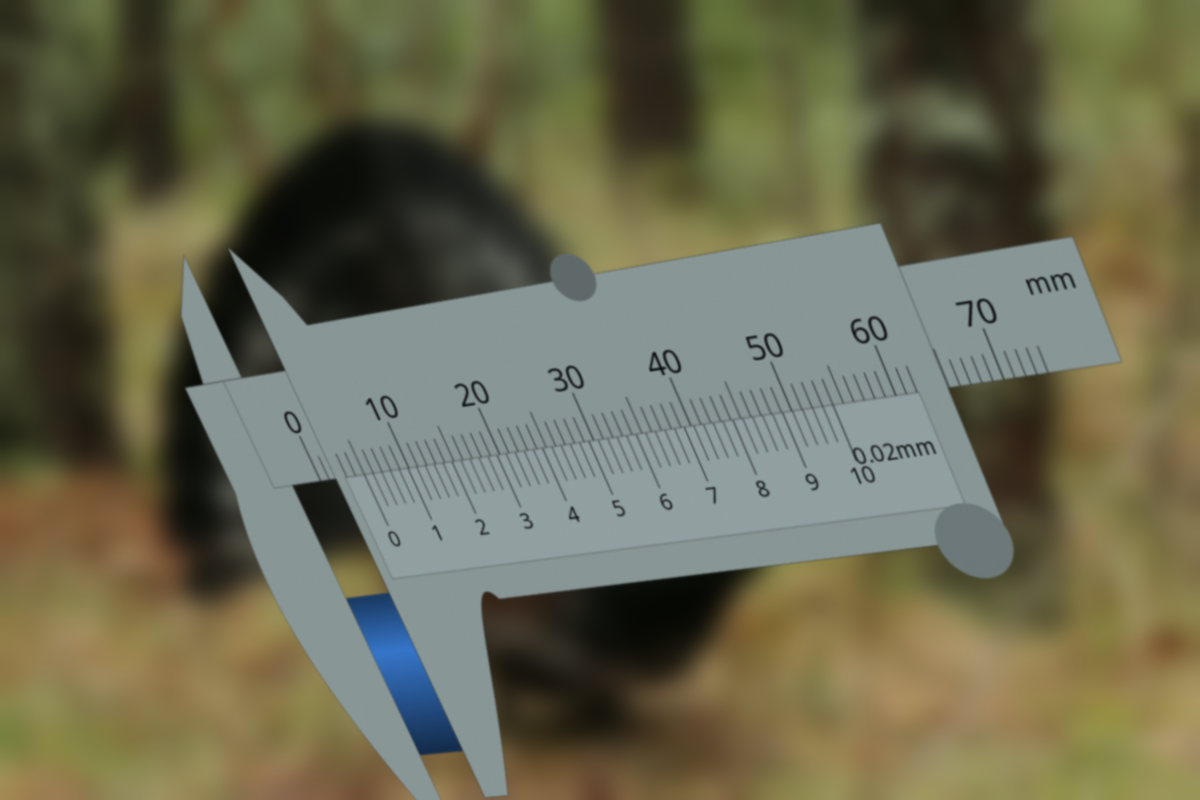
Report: 5.0mm
